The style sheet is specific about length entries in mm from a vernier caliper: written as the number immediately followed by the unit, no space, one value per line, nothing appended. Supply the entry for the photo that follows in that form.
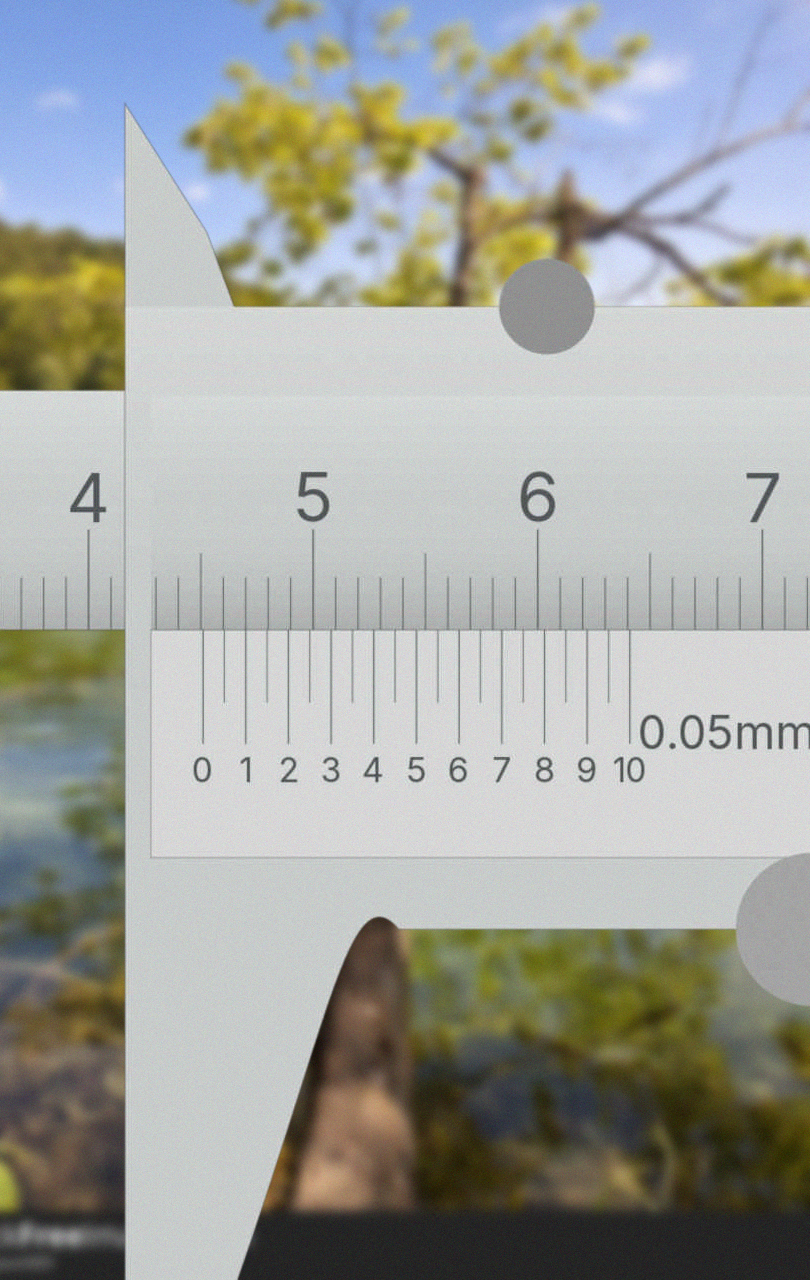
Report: 45.1mm
